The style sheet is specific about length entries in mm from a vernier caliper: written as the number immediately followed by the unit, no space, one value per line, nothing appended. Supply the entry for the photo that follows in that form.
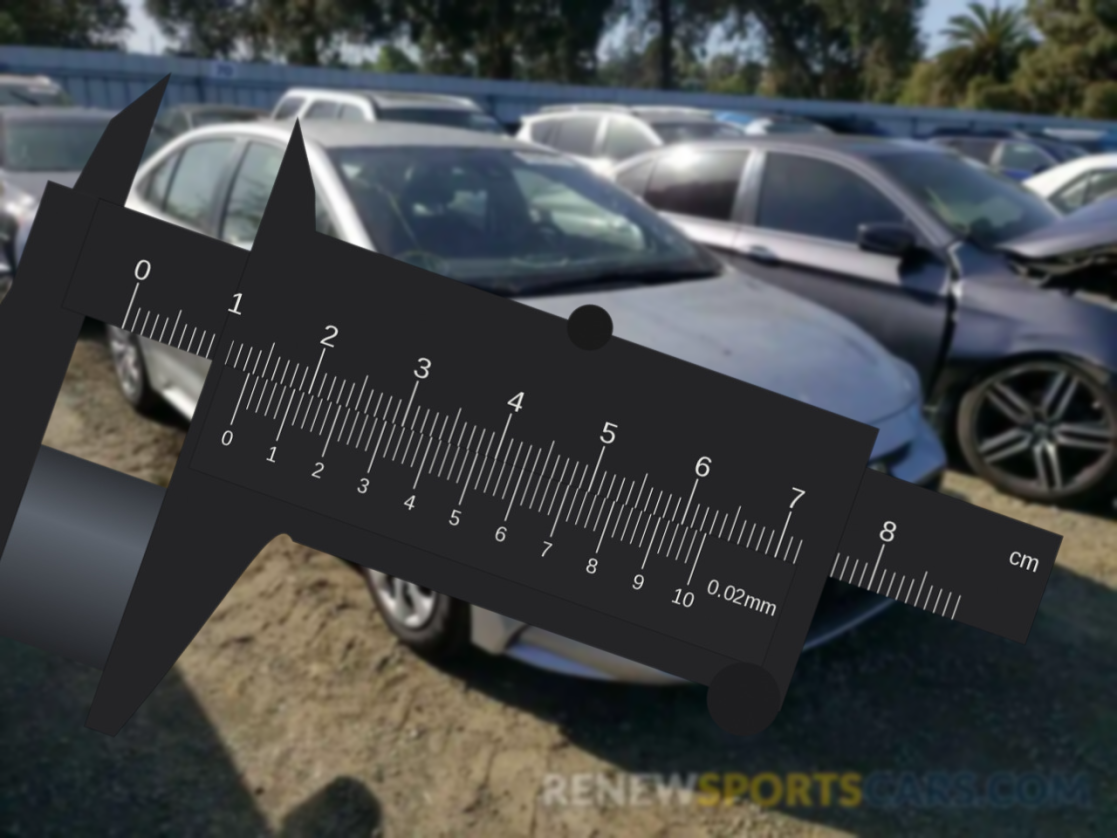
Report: 13.6mm
